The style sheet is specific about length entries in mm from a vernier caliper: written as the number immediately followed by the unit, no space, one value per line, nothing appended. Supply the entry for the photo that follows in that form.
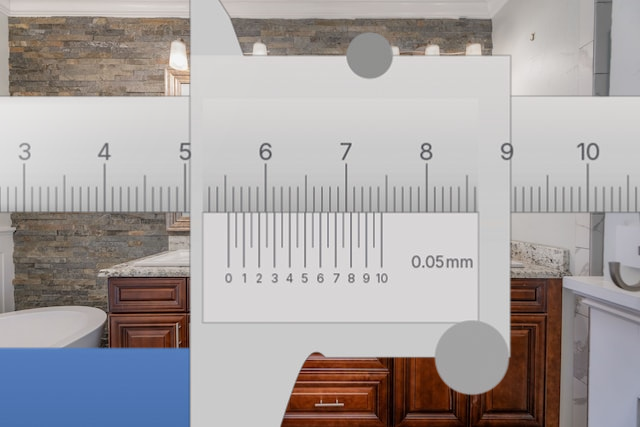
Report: 55.4mm
